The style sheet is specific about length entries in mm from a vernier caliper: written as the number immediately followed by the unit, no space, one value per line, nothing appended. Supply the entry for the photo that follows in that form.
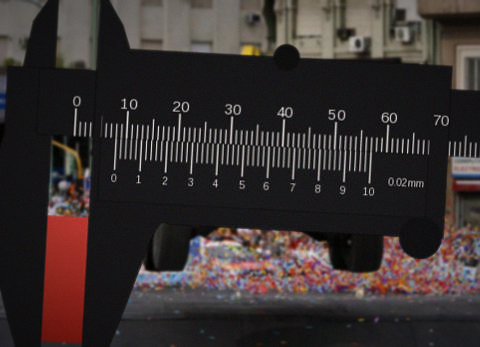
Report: 8.0mm
